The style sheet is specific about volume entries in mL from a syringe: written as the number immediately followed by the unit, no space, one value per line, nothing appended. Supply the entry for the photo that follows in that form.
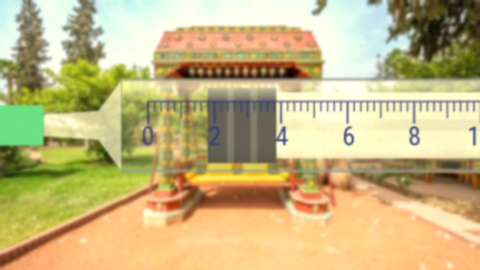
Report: 1.8mL
